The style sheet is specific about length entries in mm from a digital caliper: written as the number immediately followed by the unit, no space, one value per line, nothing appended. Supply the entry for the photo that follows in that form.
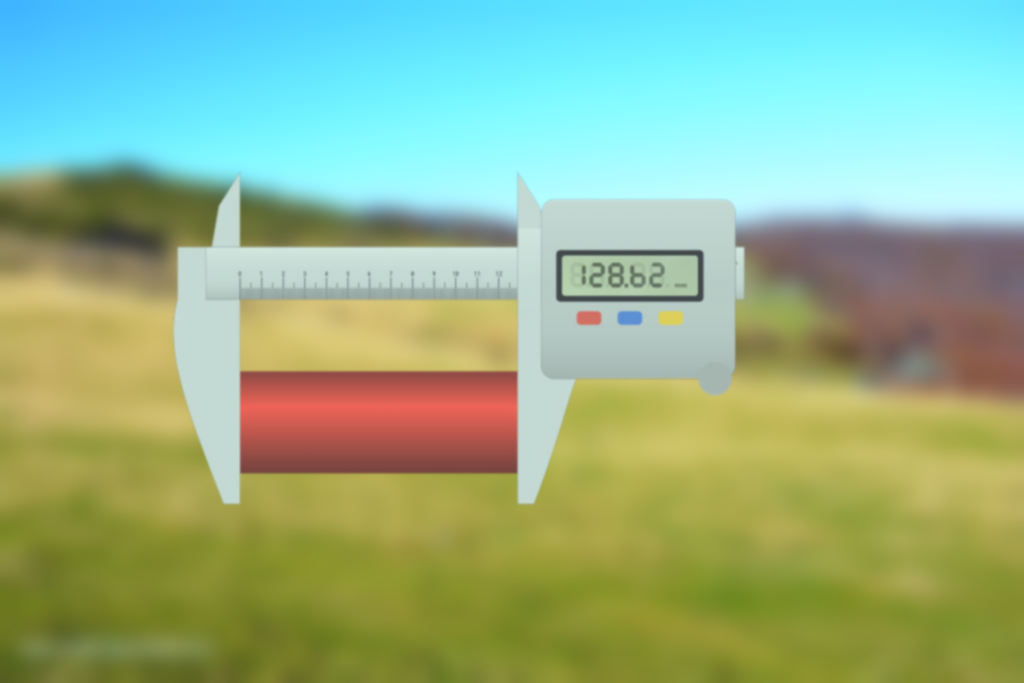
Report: 128.62mm
